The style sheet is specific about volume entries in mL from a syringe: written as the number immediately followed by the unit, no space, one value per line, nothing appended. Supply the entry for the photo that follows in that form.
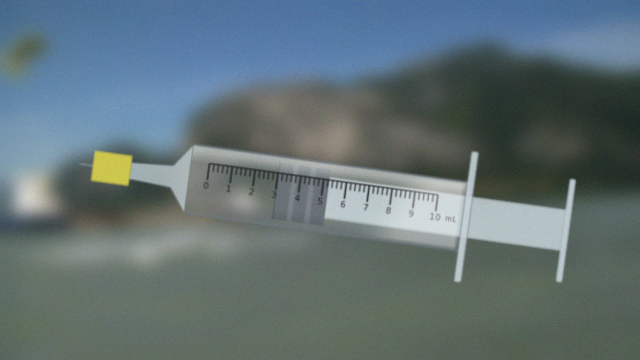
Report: 3mL
